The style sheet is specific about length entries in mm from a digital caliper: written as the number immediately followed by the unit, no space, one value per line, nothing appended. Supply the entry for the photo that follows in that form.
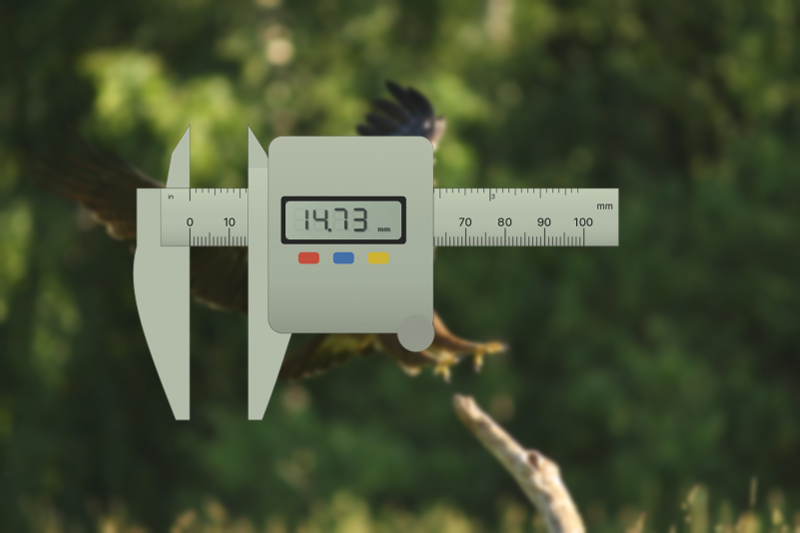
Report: 14.73mm
